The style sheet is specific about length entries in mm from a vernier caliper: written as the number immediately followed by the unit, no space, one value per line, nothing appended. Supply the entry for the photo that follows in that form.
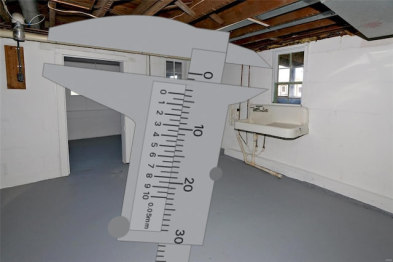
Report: 3.8mm
